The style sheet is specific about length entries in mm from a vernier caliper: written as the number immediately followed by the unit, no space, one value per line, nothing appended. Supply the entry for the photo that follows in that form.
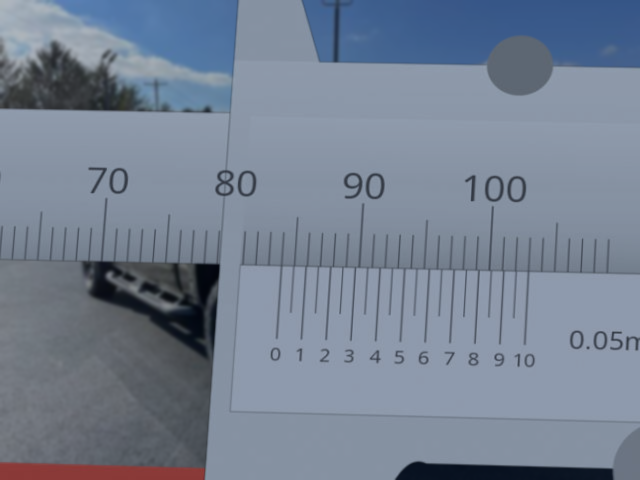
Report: 84.0mm
